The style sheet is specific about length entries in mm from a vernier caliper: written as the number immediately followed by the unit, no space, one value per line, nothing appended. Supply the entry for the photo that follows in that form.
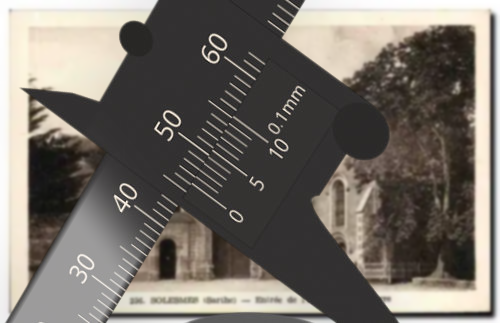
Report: 46.2mm
